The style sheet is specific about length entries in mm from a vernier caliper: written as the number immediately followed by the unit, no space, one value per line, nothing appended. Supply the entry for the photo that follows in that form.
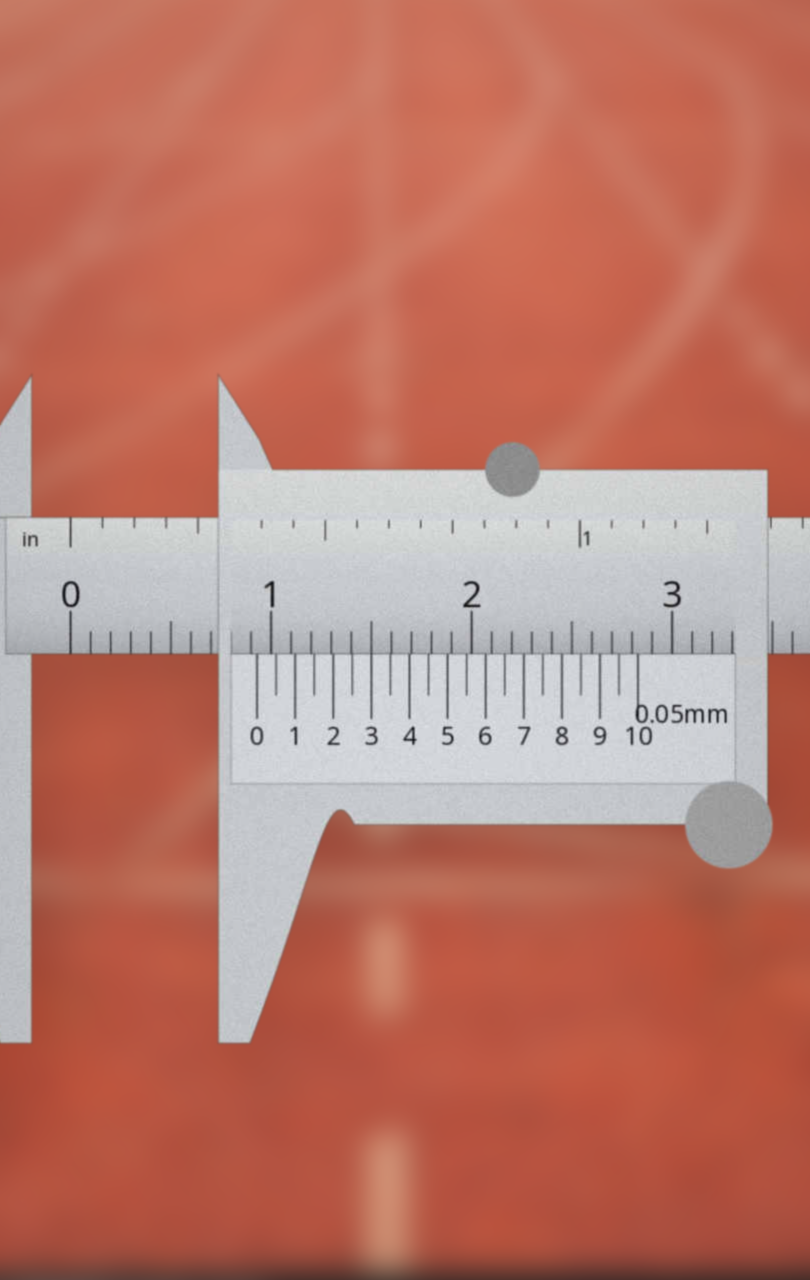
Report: 9.3mm
